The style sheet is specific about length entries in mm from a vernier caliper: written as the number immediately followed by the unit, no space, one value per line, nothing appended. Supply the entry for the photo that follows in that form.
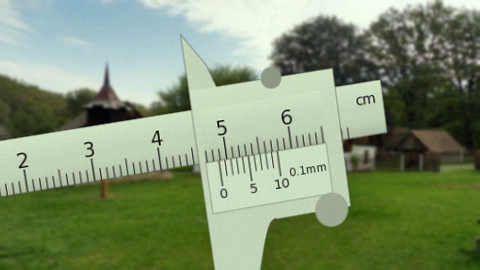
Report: 48.8mm
